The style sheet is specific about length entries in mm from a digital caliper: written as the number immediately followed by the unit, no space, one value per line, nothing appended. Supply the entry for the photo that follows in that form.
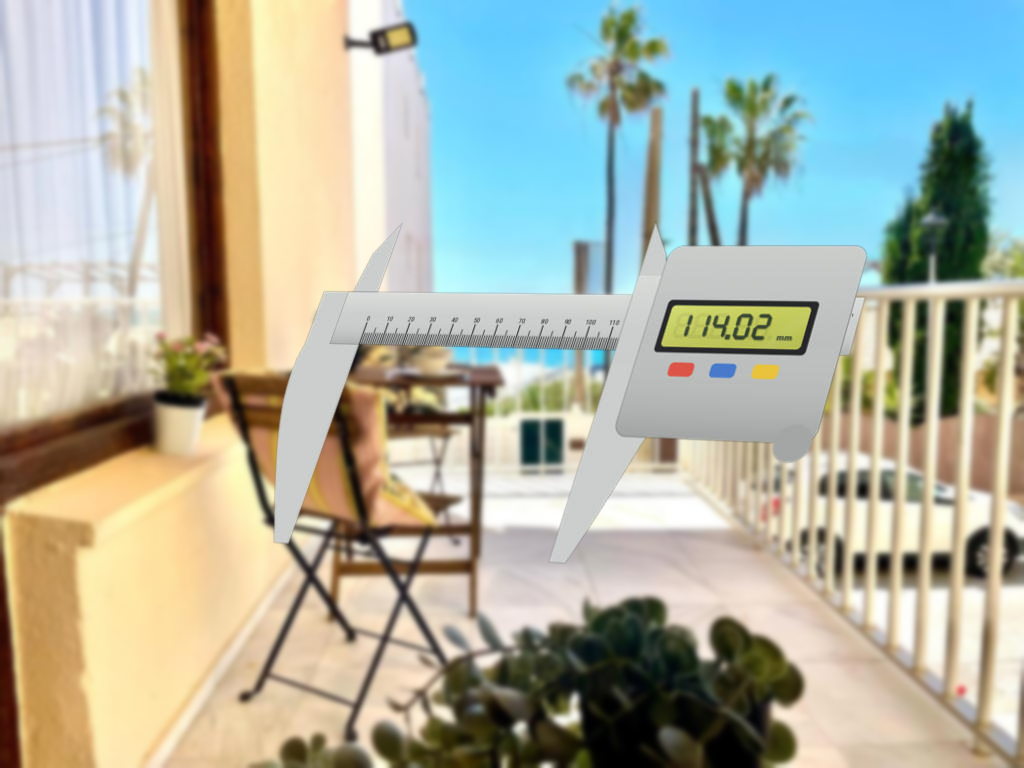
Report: 114.02mm
